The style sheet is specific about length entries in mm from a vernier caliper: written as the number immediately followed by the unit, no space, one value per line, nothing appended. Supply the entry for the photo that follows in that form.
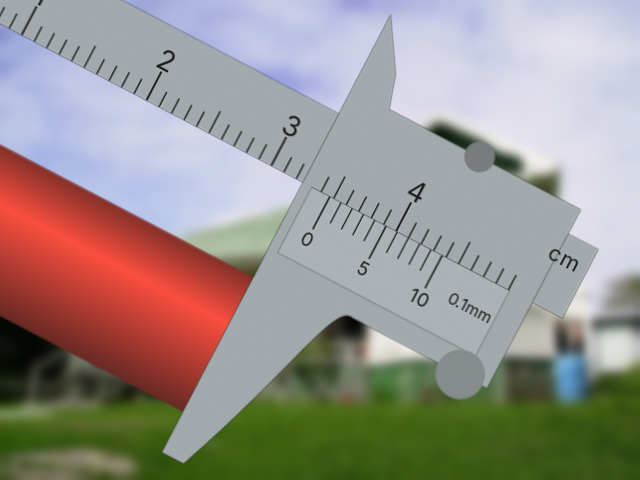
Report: 34.7mm
